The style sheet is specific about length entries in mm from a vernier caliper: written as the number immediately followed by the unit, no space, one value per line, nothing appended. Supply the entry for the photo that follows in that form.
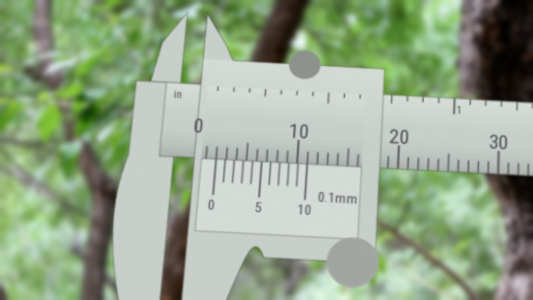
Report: 2.0mm
